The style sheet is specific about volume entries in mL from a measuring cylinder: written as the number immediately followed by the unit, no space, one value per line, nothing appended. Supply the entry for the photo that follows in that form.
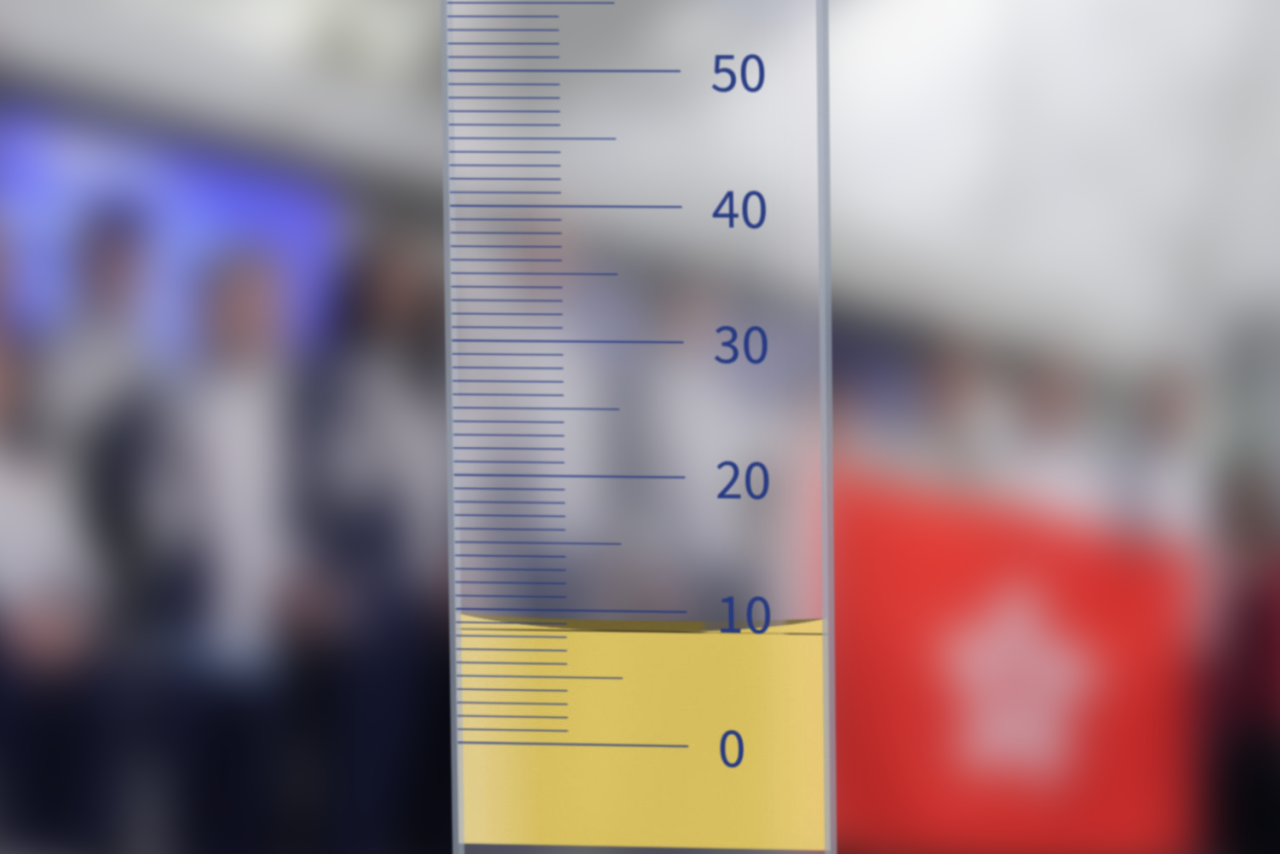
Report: 8.5mL
